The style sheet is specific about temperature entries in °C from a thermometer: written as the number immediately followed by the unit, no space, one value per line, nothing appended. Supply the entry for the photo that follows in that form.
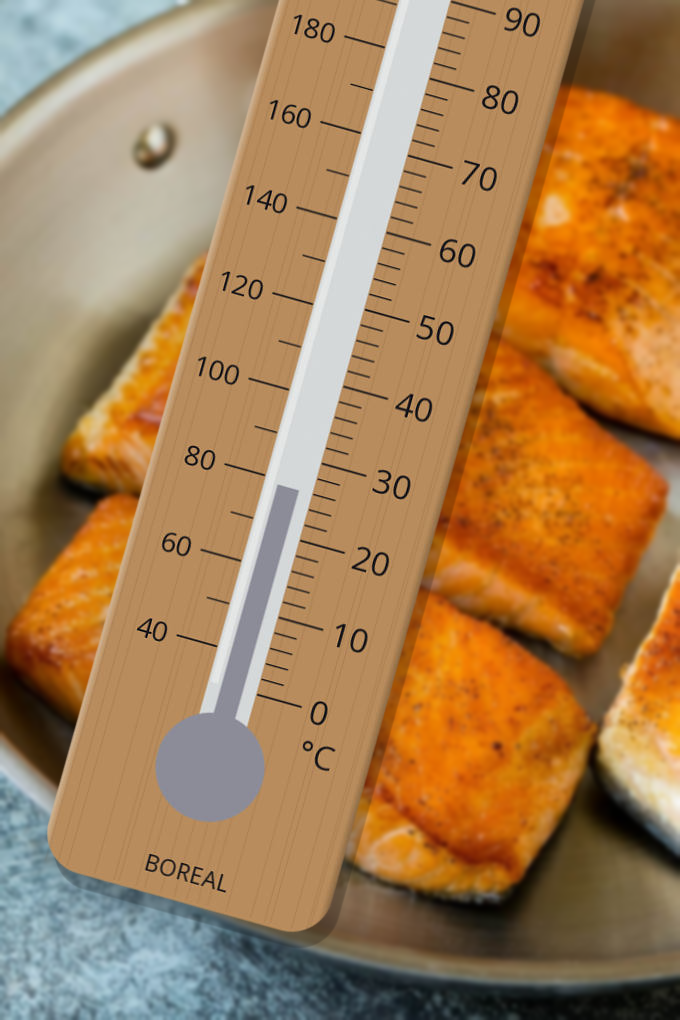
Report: 26°C
